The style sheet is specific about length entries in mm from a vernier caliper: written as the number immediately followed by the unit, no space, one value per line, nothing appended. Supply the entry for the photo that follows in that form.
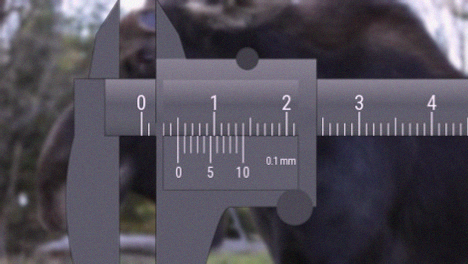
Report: 5.0mm
